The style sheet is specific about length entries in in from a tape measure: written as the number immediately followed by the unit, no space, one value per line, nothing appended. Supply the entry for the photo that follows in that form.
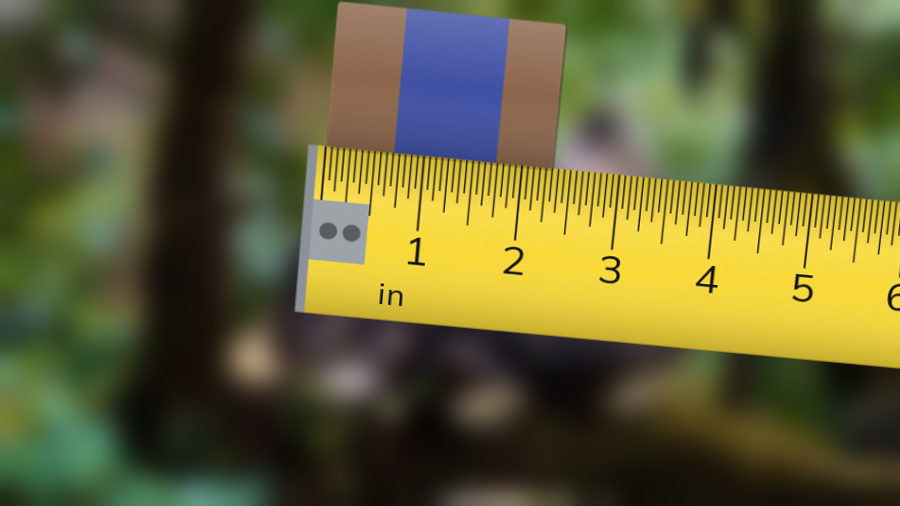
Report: 2.3125in
